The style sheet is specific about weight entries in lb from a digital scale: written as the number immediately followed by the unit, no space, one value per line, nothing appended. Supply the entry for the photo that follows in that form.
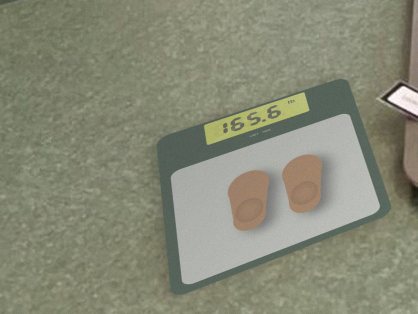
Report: 165.6lb
